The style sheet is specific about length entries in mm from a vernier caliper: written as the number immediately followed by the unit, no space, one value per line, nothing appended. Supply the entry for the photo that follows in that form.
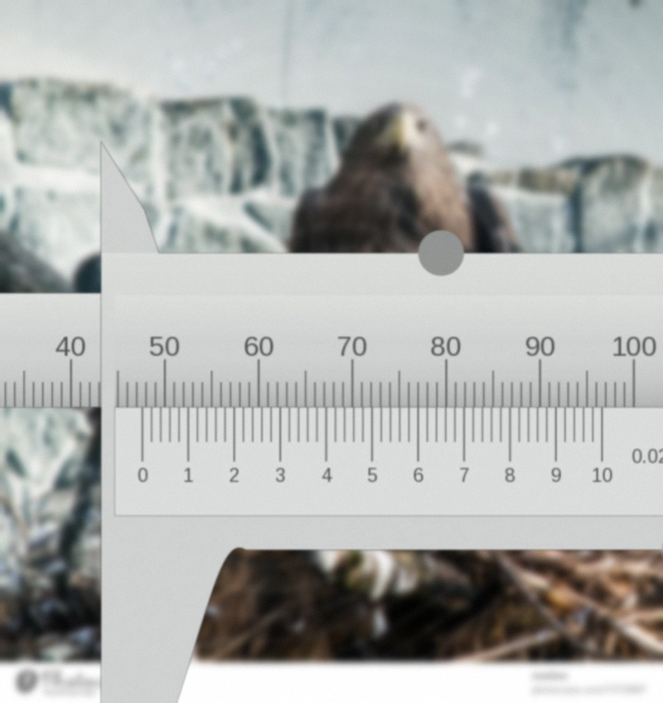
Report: 47.6mm
